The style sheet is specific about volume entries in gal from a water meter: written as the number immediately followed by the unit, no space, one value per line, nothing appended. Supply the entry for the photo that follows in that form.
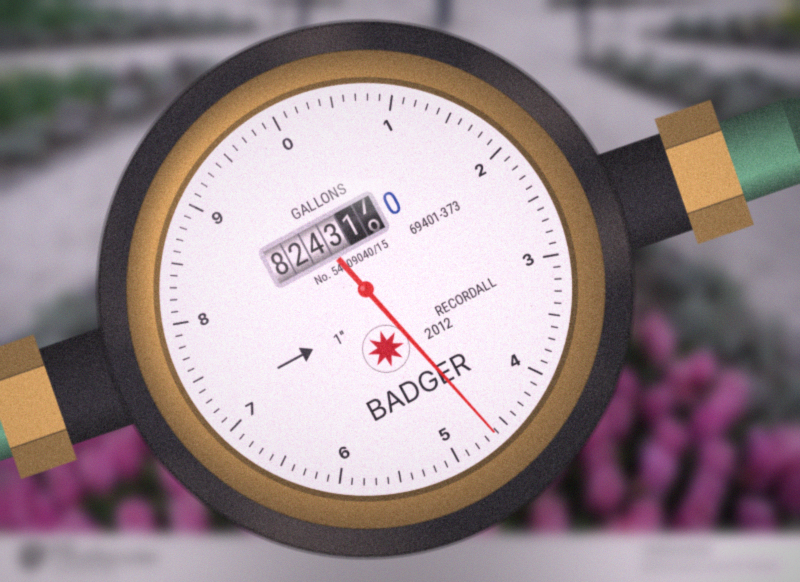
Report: 8243174.6gal
